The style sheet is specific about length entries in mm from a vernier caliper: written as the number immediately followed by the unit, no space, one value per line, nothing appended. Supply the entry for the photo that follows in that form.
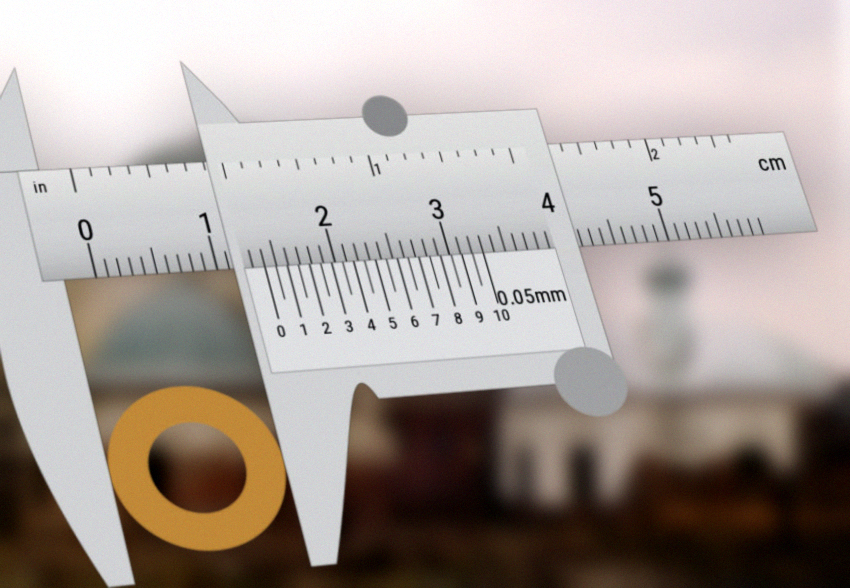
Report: 14.0mm
